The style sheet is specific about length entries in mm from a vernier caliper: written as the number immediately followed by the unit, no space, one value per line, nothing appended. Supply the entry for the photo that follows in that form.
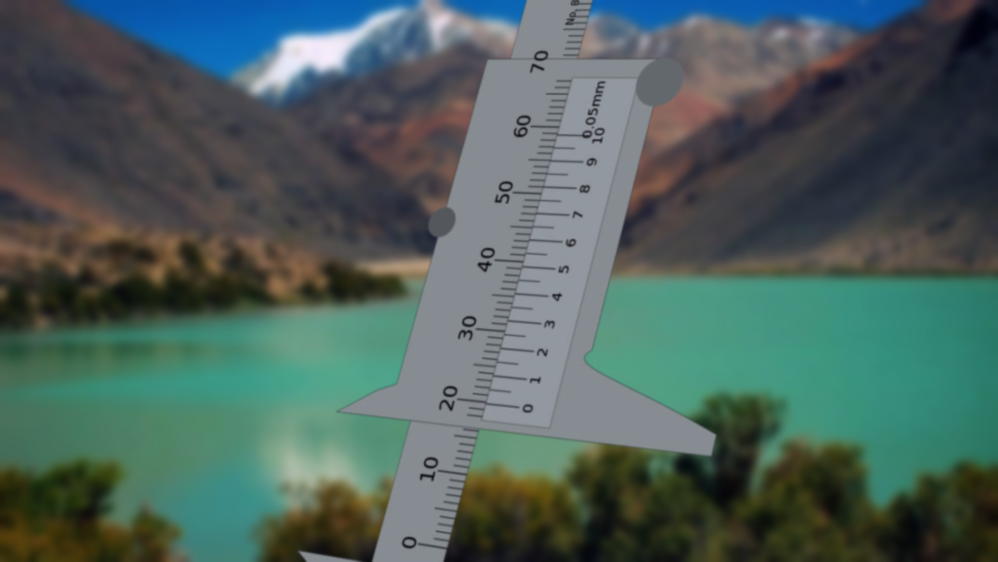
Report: 19.8mm
